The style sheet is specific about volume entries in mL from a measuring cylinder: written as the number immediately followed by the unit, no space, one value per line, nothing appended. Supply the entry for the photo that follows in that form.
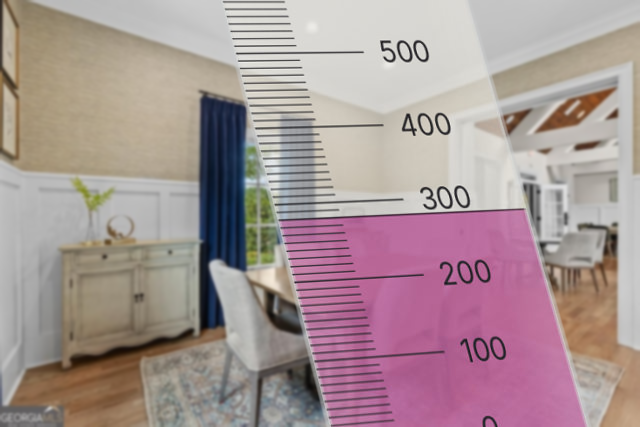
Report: 280mL
